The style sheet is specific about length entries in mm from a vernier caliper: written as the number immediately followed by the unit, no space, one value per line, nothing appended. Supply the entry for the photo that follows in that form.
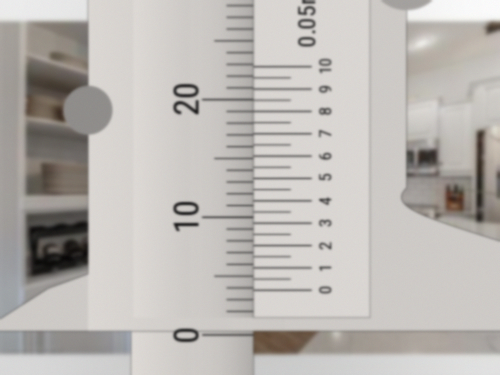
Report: 3.8mm
